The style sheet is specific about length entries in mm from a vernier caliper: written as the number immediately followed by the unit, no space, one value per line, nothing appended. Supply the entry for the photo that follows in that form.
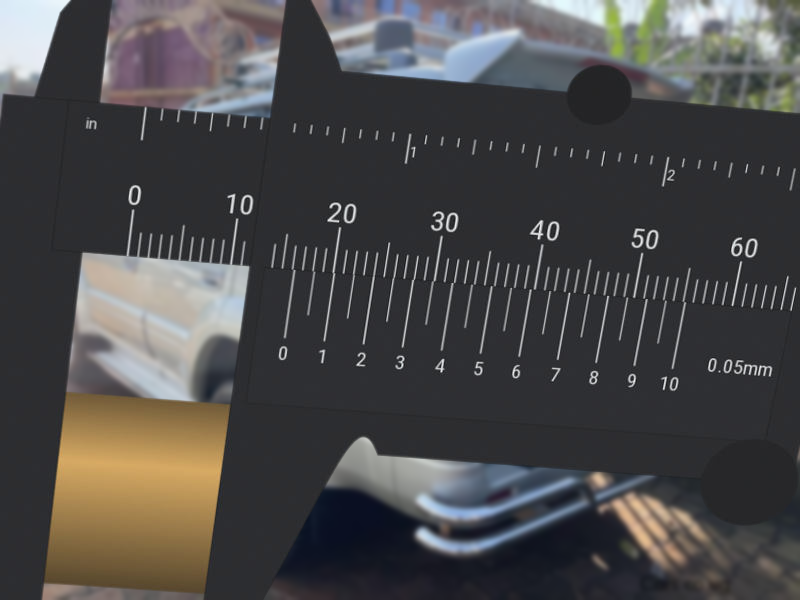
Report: 16.2mm
